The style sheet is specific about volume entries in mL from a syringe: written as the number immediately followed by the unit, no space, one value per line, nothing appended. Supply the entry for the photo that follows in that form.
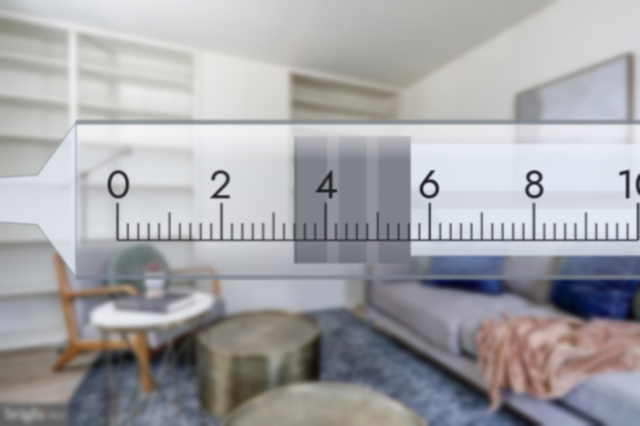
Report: 3.4mL
